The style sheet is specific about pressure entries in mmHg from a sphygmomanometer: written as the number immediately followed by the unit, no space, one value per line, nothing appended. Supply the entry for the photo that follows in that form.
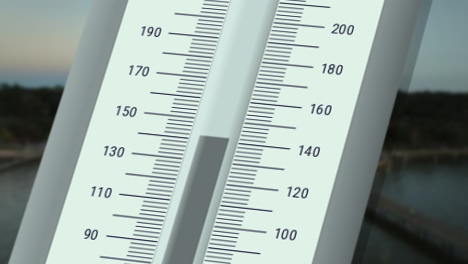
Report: 142mmHg
